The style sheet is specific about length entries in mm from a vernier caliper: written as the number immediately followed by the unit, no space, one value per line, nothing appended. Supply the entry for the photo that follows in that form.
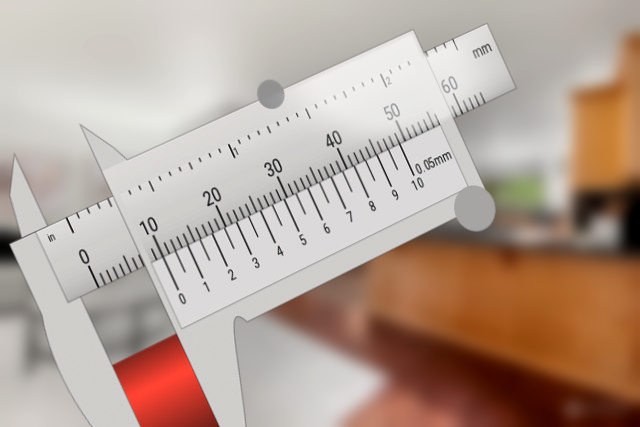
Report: 10.0mm
